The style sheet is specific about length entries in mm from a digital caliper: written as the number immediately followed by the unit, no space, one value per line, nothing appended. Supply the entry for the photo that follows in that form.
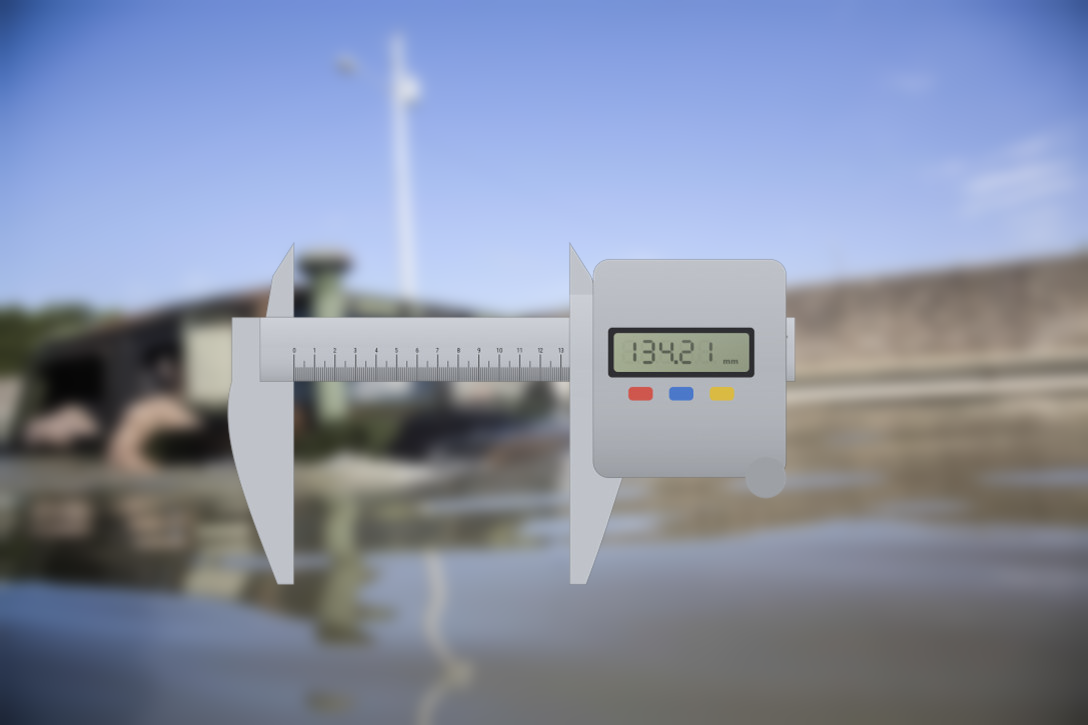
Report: 134.21mm
